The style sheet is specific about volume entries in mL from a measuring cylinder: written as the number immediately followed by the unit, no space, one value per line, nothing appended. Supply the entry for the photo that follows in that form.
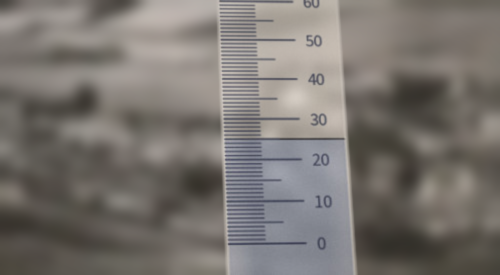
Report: 25mL
